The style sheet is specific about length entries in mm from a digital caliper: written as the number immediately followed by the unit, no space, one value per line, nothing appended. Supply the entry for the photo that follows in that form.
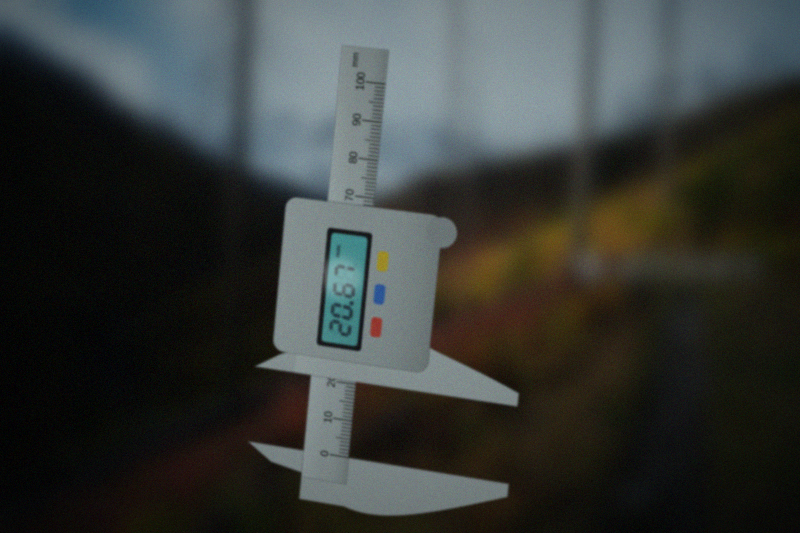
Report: 20.67mm
